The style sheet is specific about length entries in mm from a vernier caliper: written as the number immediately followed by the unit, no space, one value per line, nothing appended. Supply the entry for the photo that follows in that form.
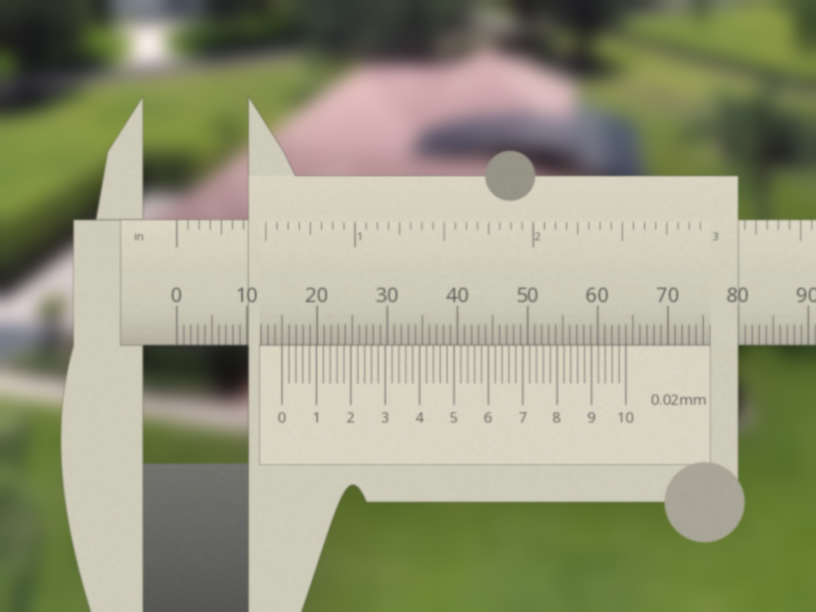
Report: 15.0mm
